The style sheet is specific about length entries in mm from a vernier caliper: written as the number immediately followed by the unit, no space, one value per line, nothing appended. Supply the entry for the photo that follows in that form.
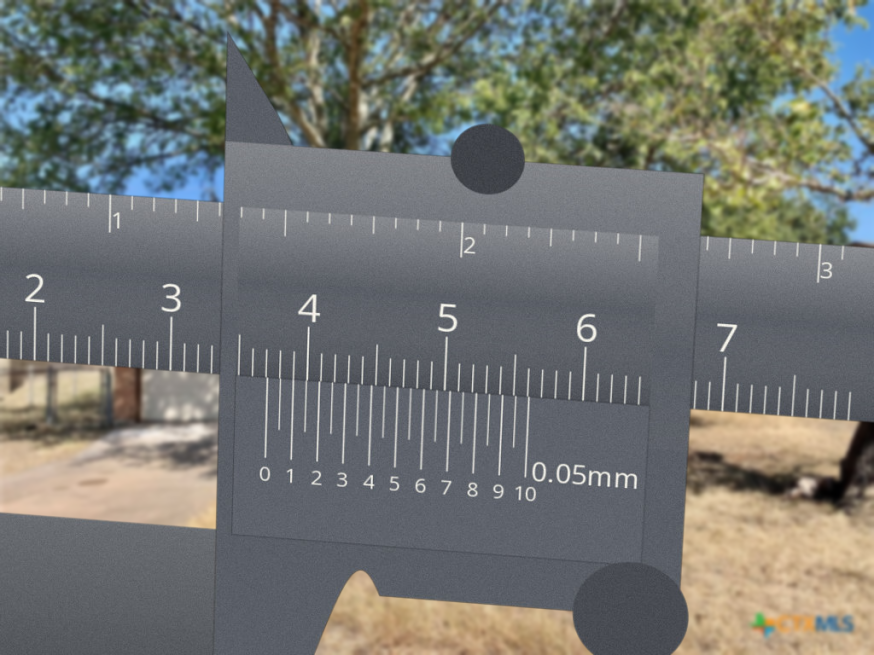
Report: 37.1mm
